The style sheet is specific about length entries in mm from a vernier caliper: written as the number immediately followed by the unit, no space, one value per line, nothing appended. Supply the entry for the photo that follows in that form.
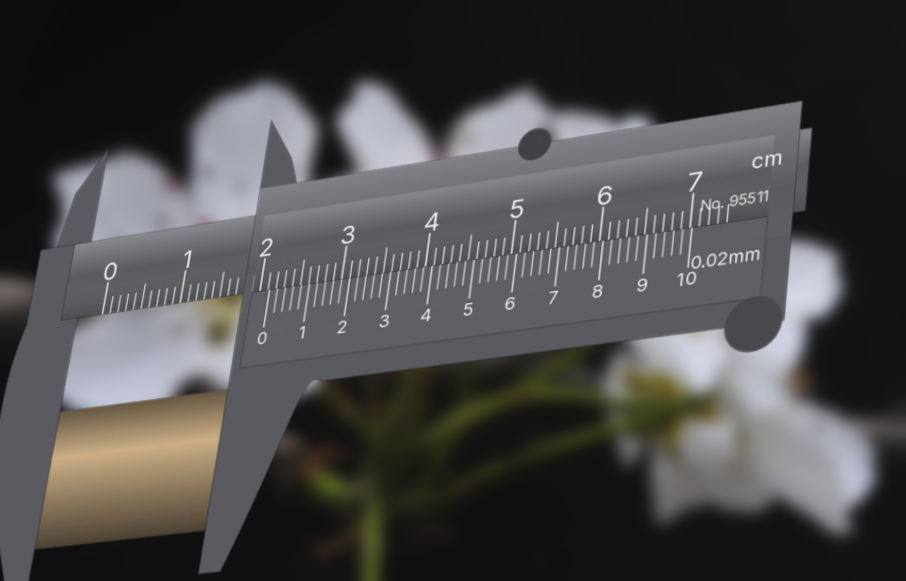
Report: 21.2mm
